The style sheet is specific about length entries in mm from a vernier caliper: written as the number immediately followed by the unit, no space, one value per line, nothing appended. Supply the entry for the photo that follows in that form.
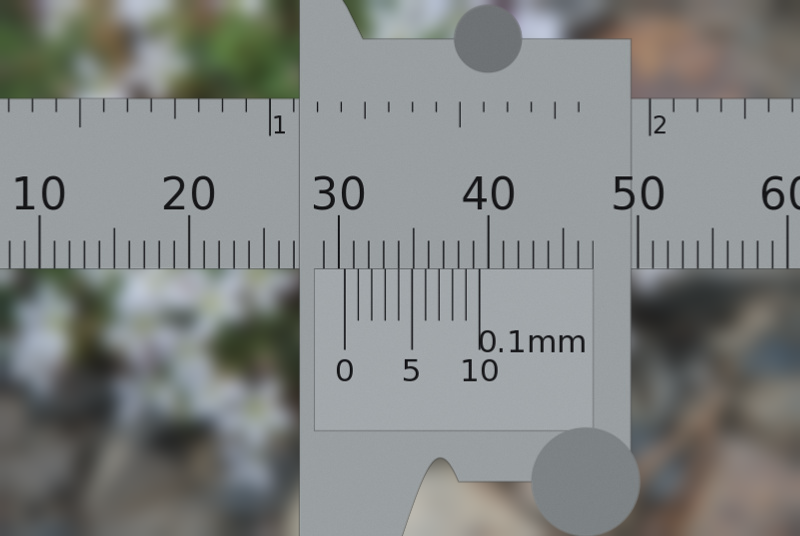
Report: 30.4mm
